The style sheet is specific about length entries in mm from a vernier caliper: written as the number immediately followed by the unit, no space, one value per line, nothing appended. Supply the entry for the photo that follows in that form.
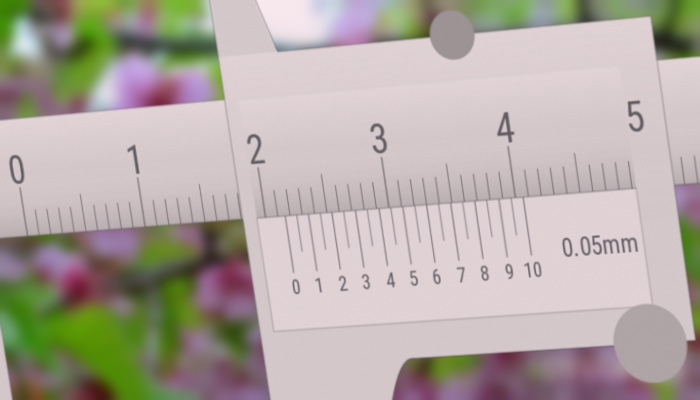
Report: 21.6mm
